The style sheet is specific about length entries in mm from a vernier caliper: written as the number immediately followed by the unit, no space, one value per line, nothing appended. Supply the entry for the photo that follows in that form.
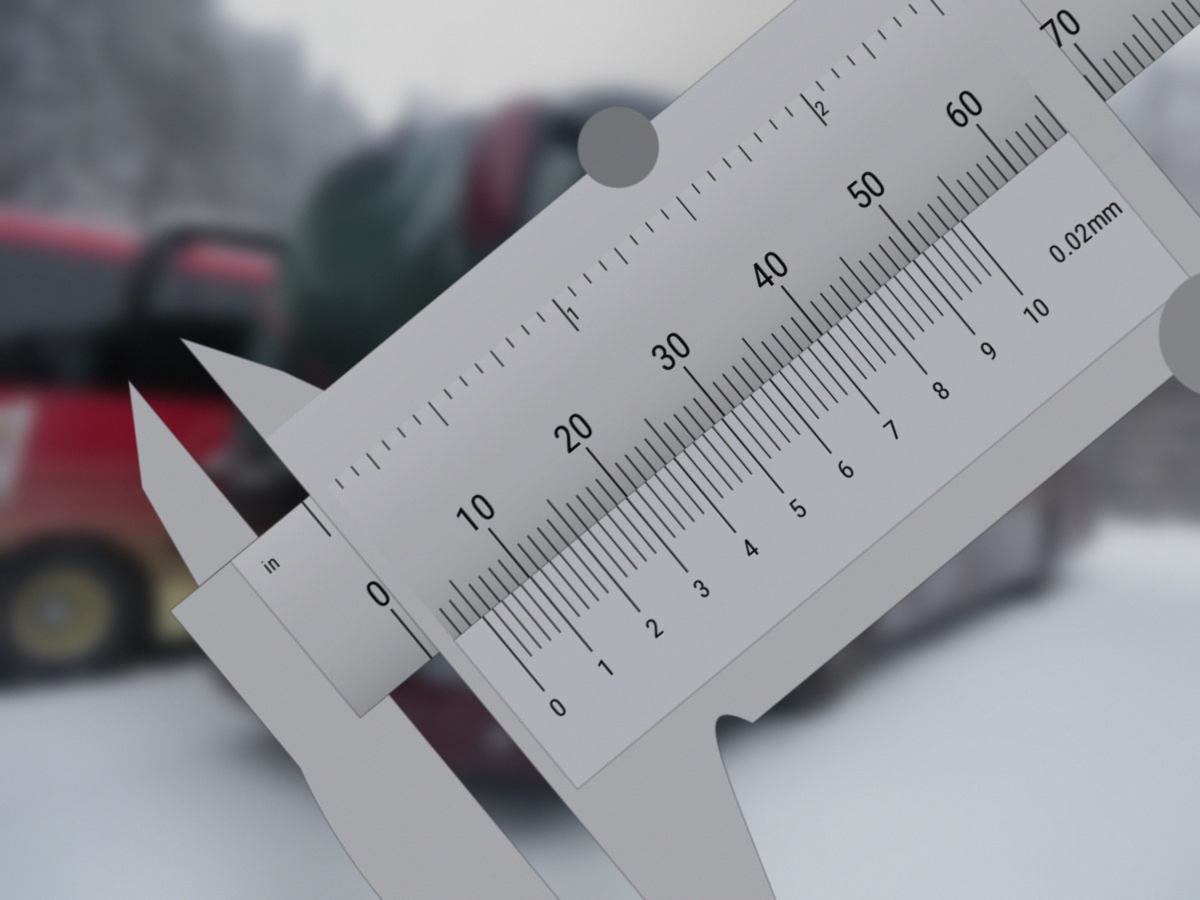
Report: 5.2mm
